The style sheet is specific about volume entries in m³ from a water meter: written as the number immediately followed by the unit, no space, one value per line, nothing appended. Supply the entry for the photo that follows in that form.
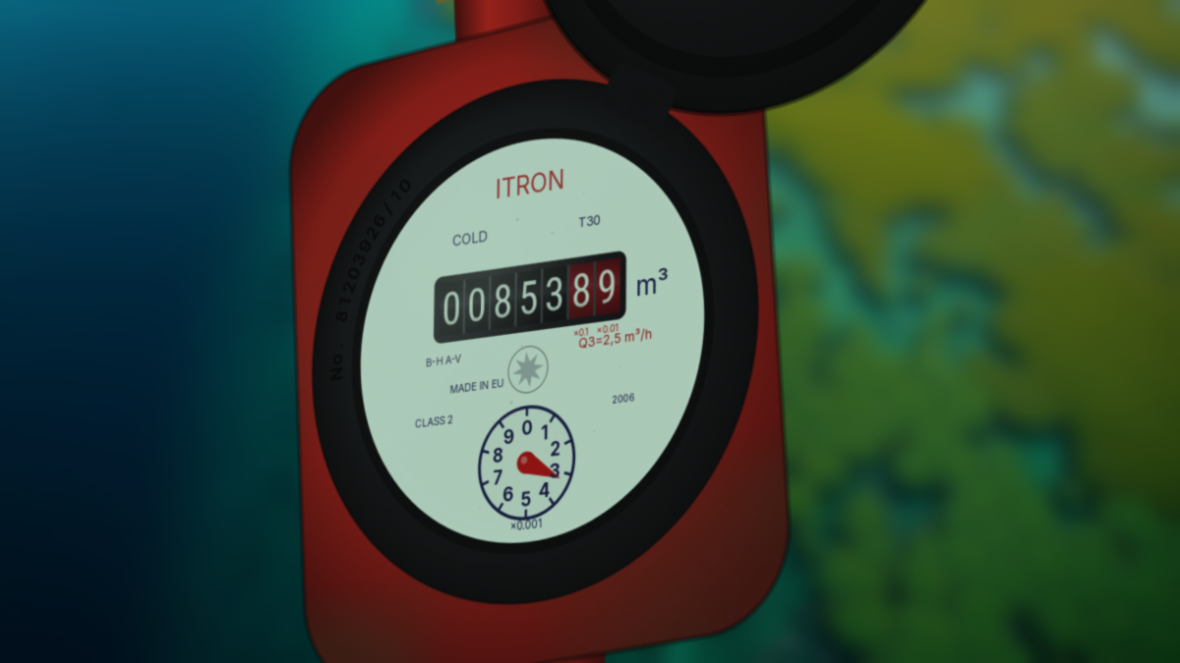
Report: 853.893m³
